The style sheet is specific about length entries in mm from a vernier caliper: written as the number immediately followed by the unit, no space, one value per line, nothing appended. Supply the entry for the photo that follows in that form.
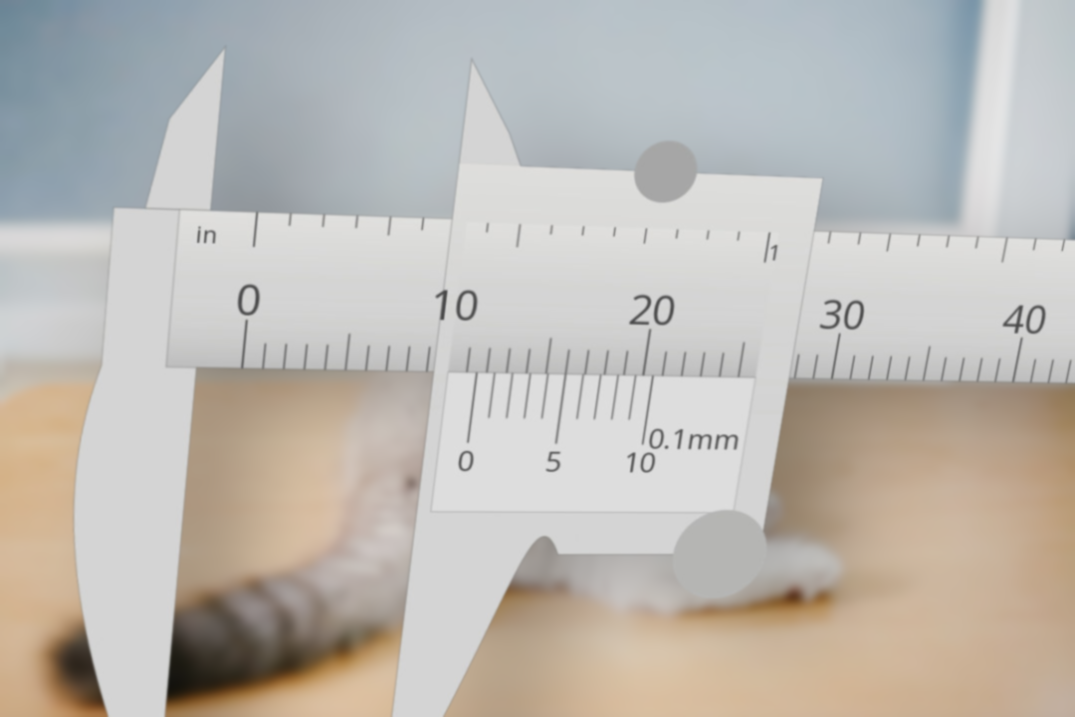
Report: 11.5mm
